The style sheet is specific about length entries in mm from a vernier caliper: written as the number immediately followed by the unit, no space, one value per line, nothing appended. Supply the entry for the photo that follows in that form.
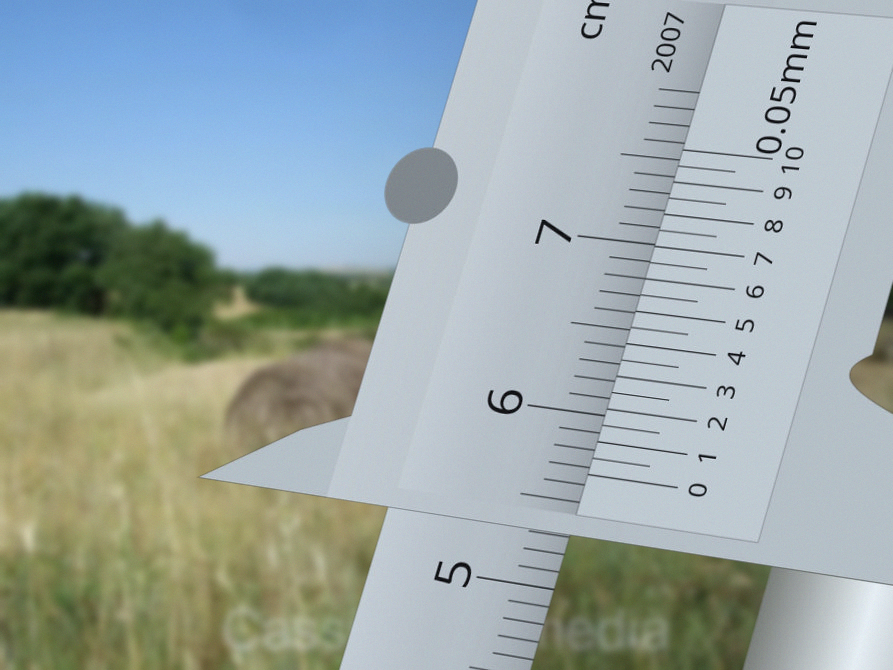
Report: 56.6mm
